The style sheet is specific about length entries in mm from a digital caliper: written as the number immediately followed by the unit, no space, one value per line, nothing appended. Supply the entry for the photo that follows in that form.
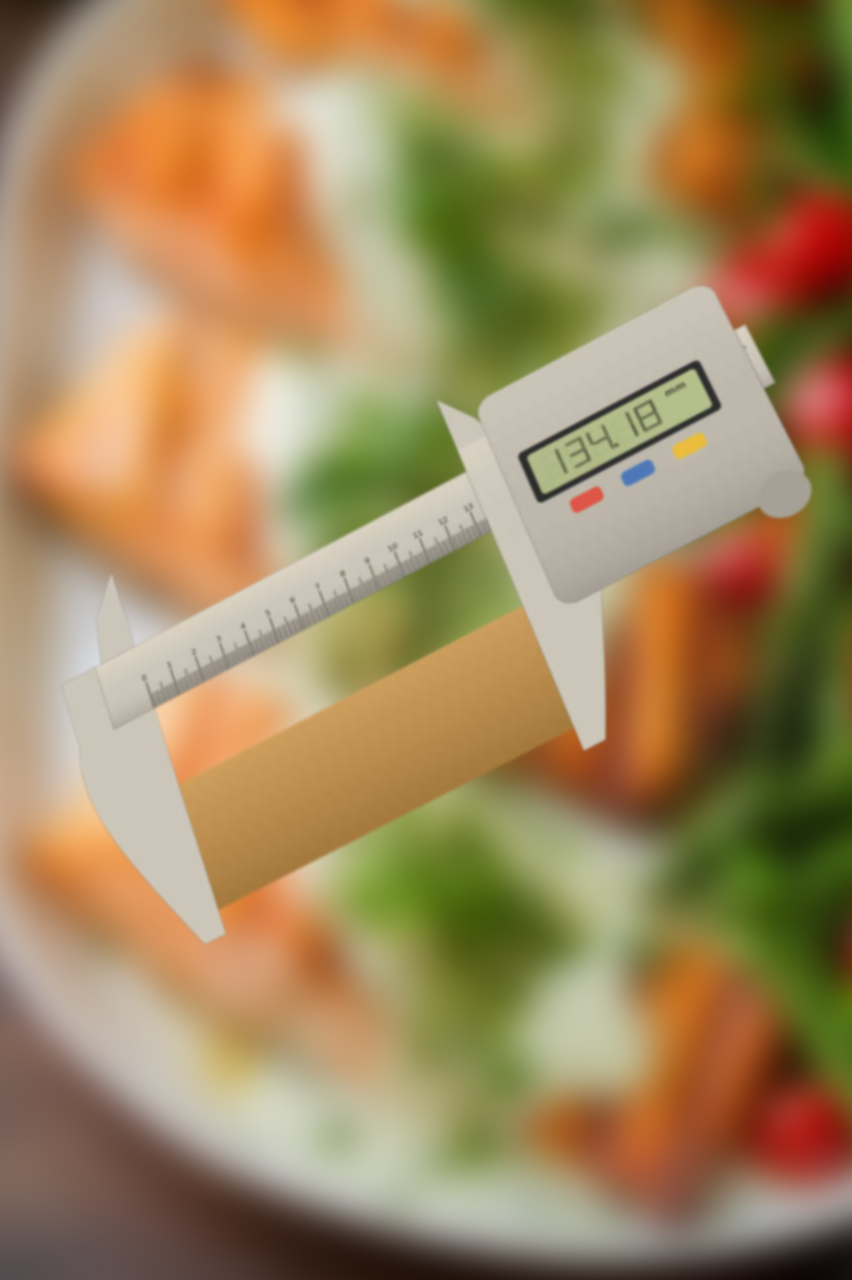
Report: 134.18mm
